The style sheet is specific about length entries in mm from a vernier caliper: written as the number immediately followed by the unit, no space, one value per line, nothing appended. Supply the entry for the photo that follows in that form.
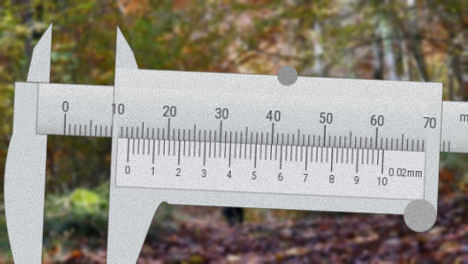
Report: 12.4mm
